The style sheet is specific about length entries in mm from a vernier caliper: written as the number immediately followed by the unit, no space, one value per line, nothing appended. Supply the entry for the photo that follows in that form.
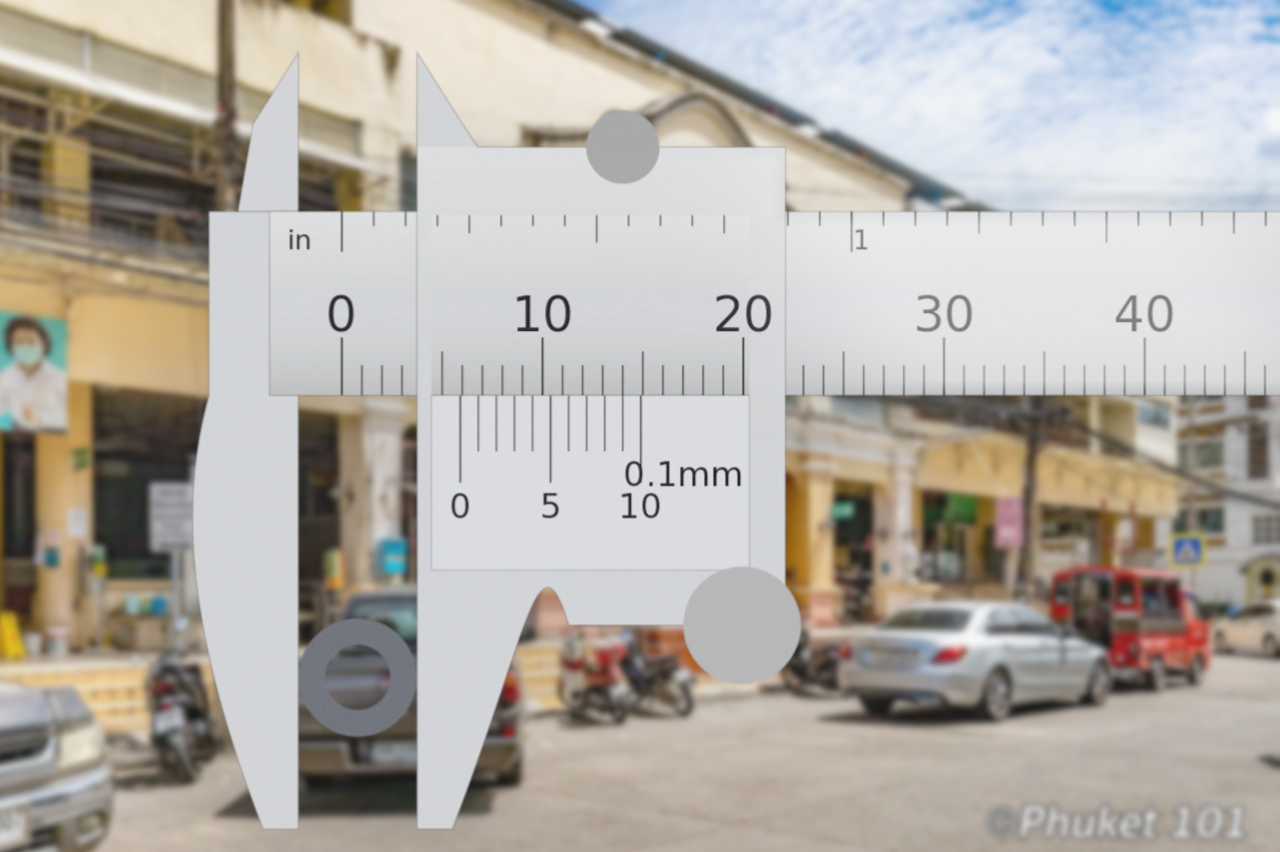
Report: 5.9mm
